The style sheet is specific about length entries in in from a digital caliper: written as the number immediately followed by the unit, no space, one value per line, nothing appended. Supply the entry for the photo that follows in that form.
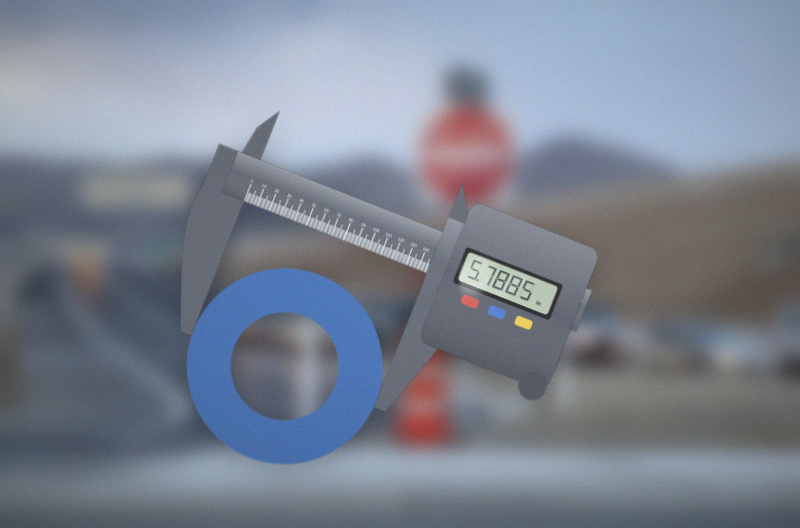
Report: 5.7885in
